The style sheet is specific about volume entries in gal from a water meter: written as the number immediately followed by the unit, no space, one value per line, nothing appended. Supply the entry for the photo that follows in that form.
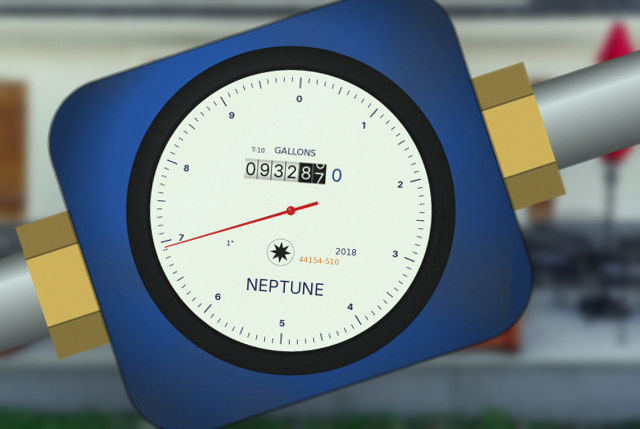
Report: 932866.9gal
